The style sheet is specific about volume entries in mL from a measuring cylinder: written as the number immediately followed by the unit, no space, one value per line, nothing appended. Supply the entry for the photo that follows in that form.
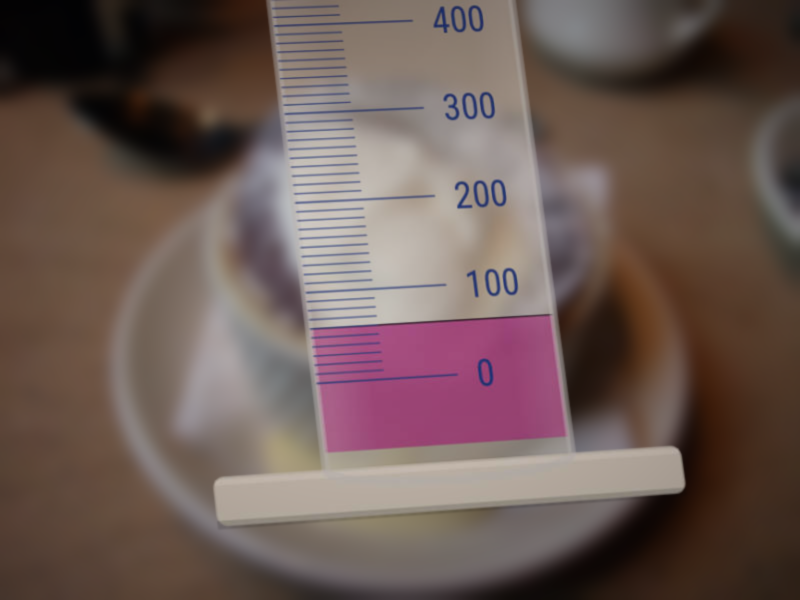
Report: 60mL
